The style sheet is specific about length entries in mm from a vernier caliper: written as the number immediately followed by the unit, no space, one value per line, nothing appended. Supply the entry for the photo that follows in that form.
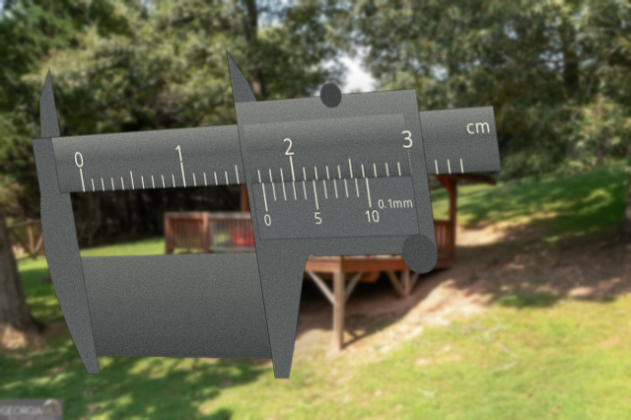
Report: 17.2mm
